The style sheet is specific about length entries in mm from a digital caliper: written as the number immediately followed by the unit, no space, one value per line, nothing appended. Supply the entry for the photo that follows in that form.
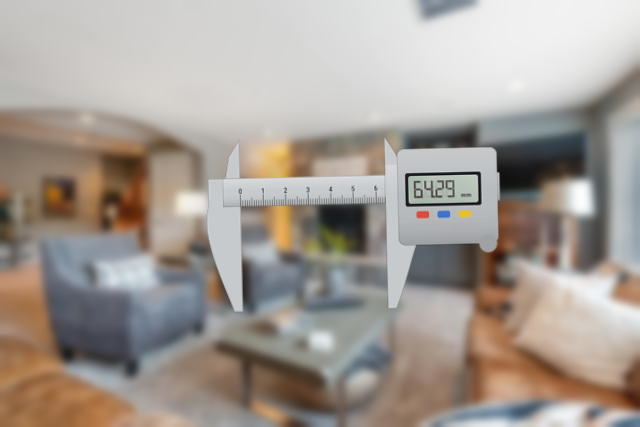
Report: 64.29mm
